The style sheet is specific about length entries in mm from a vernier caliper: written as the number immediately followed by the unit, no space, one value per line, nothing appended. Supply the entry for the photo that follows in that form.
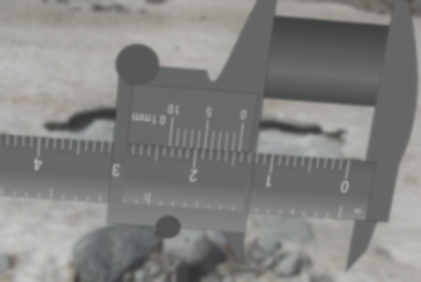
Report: 14.4mm
